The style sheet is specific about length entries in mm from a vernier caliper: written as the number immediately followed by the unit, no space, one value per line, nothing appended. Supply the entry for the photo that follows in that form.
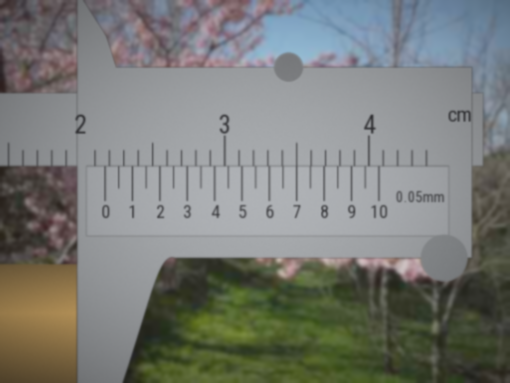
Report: 21.7mm
